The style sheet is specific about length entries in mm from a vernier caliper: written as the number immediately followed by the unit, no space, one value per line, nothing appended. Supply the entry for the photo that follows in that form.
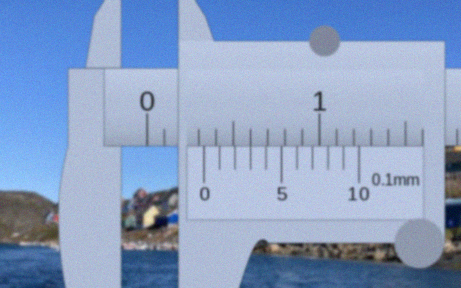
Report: 3.3mm
